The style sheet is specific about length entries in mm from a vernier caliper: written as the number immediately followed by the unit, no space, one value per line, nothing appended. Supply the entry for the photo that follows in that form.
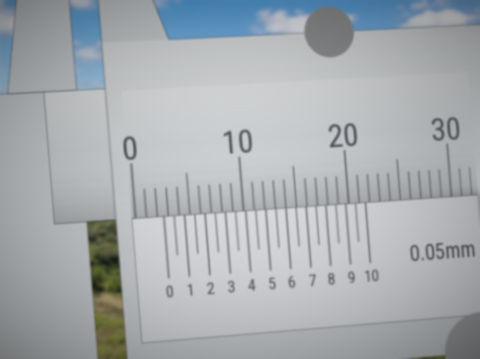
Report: 2.6mm
